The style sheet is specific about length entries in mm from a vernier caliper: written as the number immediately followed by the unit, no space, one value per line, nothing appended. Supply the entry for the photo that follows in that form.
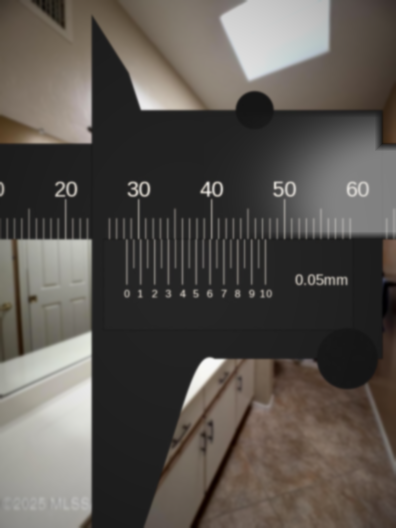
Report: 28.4mm
